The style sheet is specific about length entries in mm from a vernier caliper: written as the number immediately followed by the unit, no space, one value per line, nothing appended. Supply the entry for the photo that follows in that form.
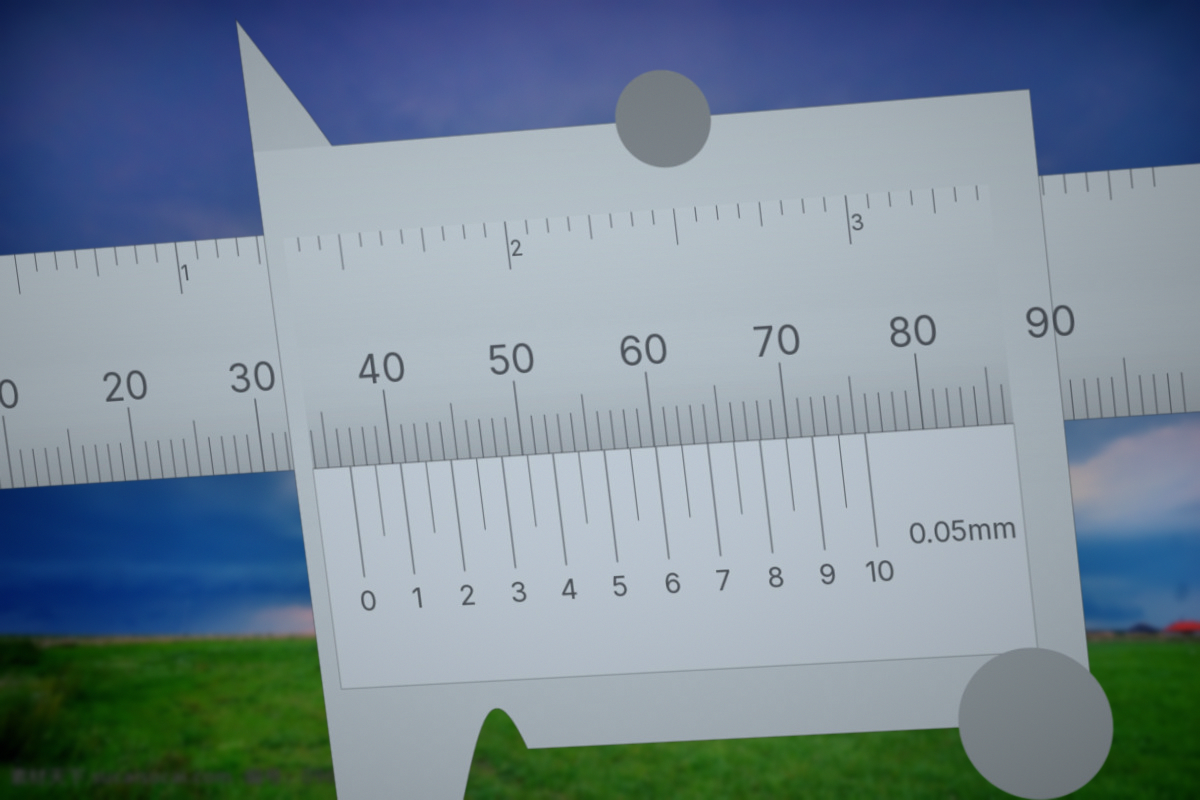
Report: 36.7mm
